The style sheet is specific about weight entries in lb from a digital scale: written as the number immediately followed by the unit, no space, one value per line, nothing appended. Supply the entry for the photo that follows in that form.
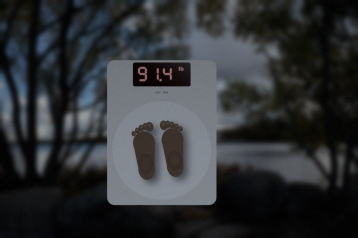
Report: 91.4lb
